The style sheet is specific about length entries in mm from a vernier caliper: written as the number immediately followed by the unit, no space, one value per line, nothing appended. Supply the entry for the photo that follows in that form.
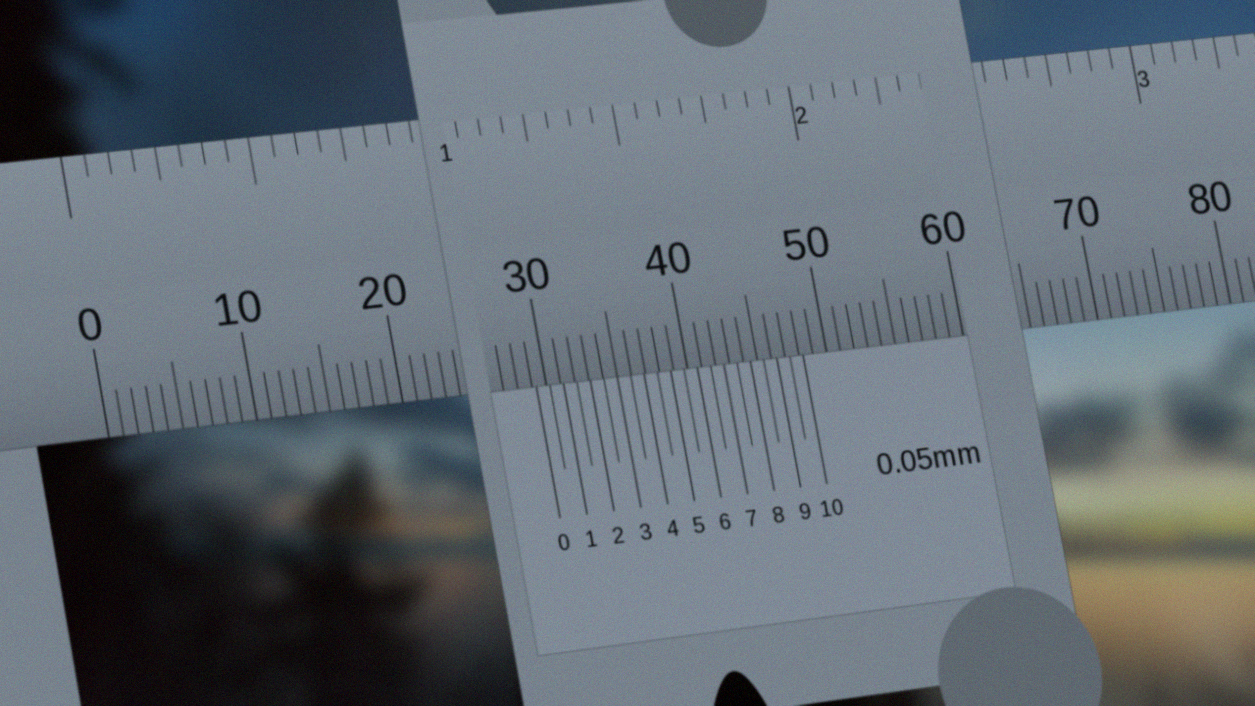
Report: 29.3mm
